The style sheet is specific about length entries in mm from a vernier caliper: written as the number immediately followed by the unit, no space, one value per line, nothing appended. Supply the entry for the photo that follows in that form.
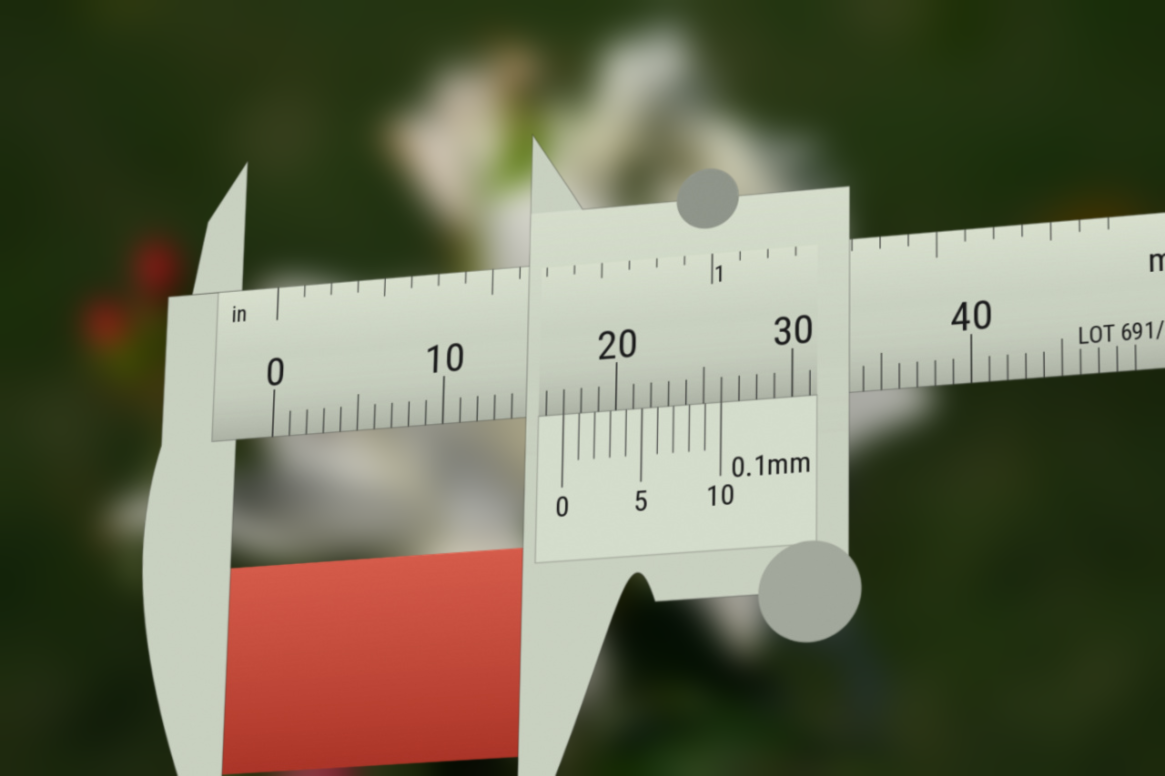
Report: 17.0mm
